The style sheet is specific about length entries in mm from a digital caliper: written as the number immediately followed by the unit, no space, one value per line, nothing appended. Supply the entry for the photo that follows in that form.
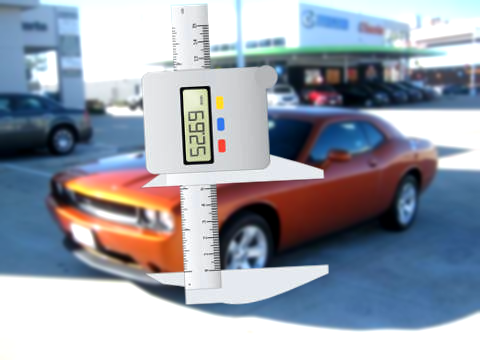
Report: 52.69mm
